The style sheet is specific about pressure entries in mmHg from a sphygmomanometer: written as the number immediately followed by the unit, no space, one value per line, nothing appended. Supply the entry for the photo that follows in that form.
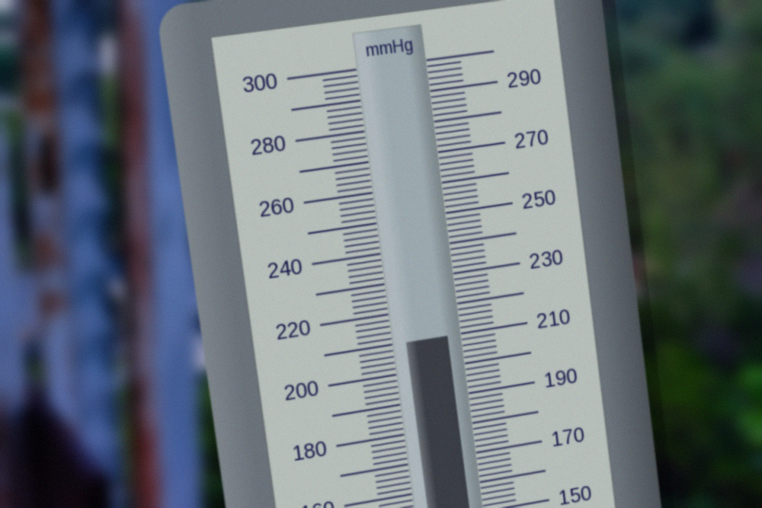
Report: 210mmHg
